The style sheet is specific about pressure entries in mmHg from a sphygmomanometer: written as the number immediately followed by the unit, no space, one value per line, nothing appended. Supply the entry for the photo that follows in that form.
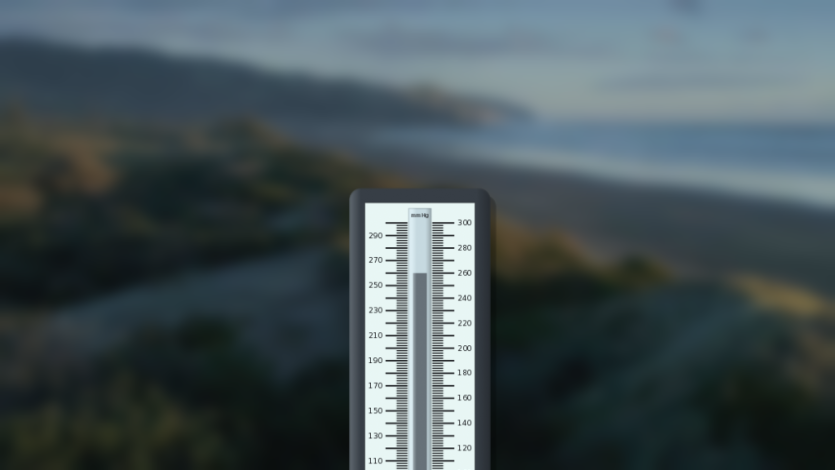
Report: 260mmHg
